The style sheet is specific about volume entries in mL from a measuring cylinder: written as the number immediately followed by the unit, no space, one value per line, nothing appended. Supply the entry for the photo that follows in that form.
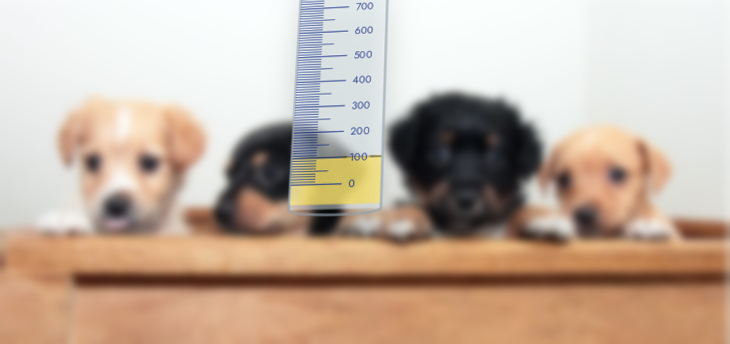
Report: 100mL
